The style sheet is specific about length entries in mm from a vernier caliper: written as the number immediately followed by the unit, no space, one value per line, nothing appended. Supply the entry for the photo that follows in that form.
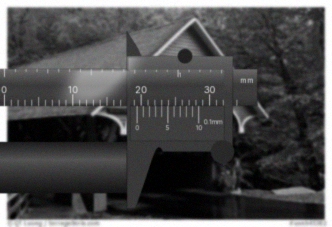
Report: 19.4mm
